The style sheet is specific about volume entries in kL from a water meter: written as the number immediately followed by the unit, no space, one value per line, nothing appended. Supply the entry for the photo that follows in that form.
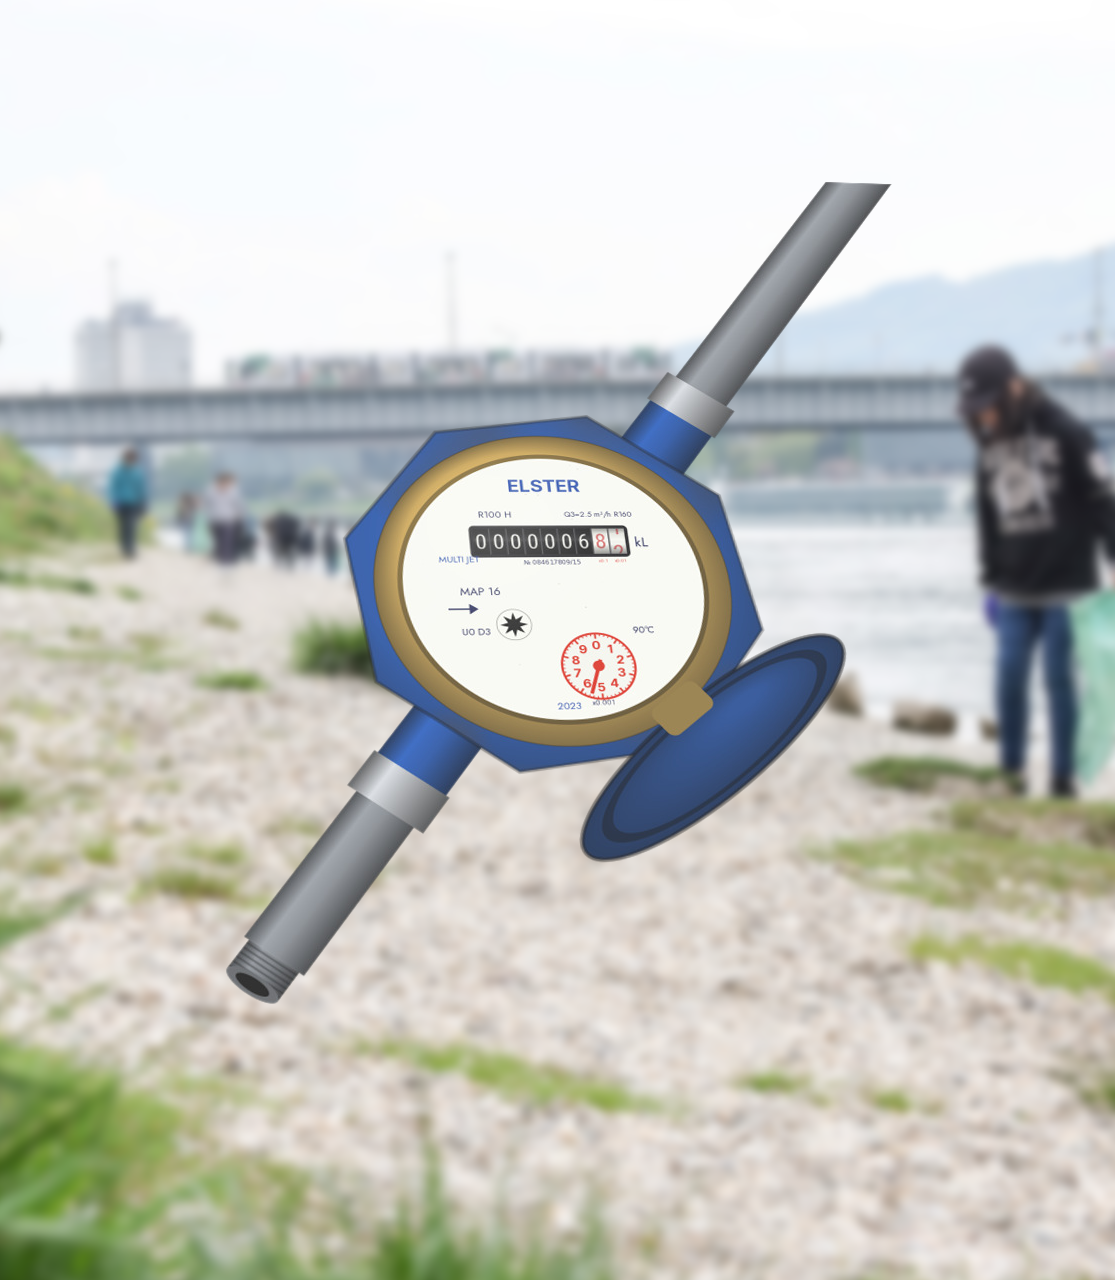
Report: 6.815kL
